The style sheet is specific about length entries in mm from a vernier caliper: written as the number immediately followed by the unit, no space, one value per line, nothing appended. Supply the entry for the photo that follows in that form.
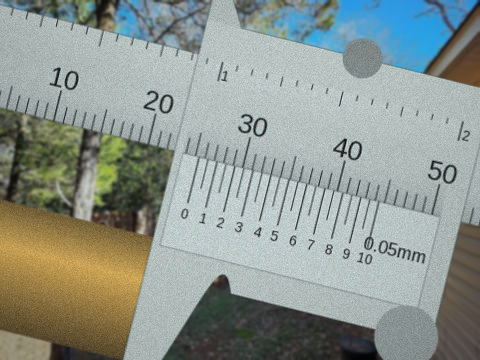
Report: 25.4mm
